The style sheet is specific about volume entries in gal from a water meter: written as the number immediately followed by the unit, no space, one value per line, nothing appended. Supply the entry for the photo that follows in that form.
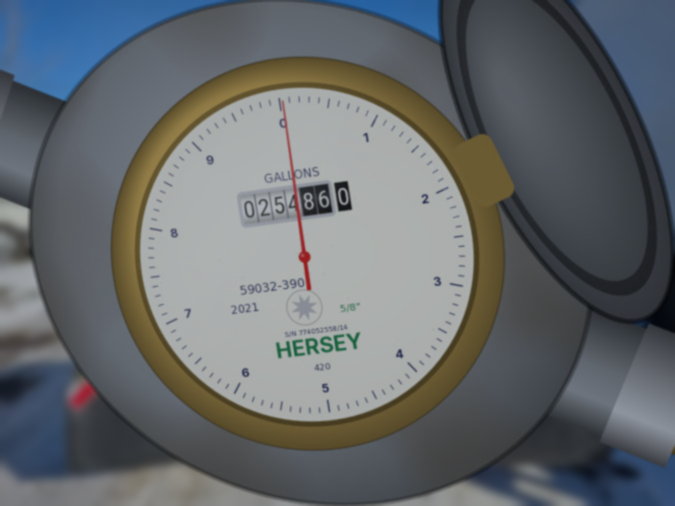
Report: 254860.0gal
